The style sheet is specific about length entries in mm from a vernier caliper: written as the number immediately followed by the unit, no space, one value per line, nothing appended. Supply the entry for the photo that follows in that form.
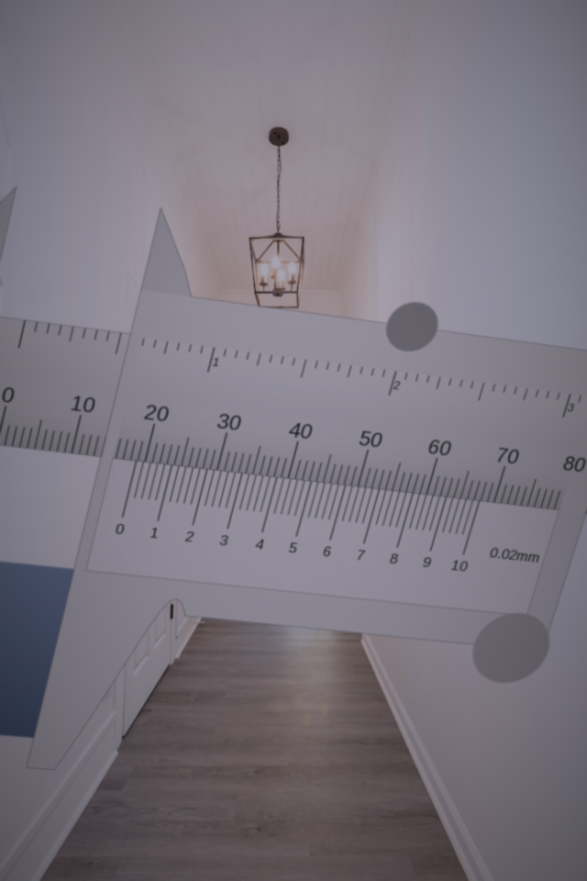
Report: 18.8mm
